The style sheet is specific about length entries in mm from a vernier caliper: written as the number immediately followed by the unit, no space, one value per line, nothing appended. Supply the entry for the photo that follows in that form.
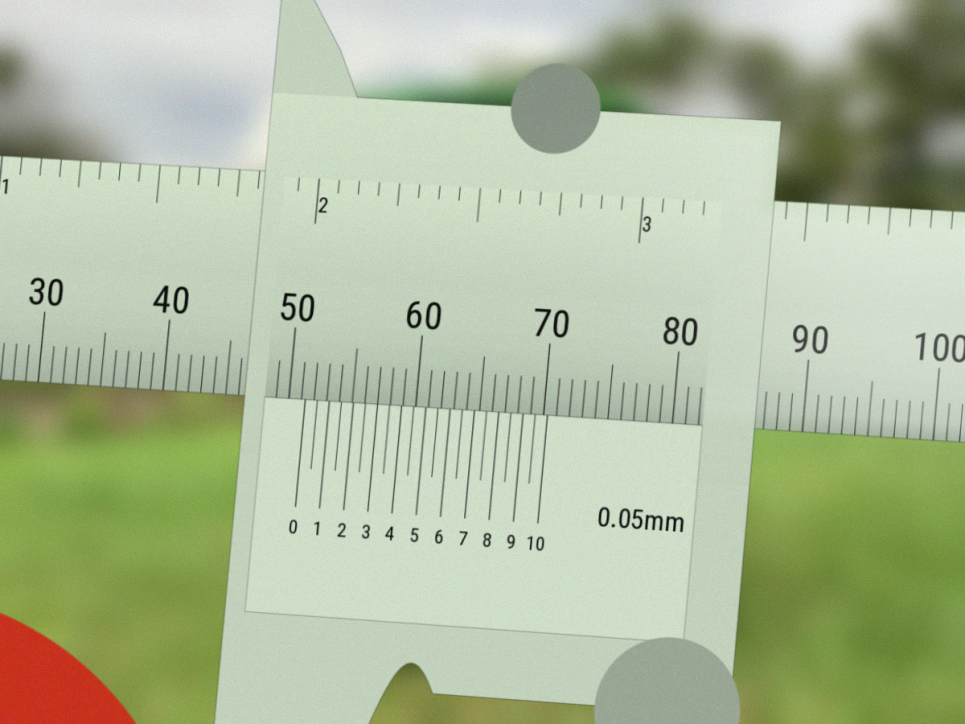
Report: 51.3mm
